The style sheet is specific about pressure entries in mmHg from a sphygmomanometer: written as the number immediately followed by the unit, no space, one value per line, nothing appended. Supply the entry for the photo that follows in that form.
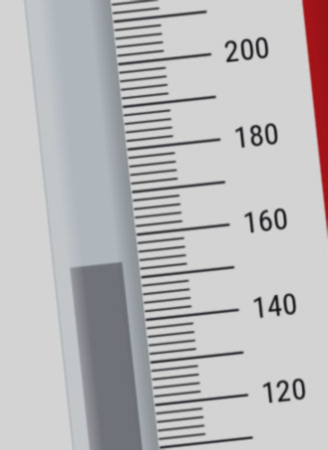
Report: 154mmHg
